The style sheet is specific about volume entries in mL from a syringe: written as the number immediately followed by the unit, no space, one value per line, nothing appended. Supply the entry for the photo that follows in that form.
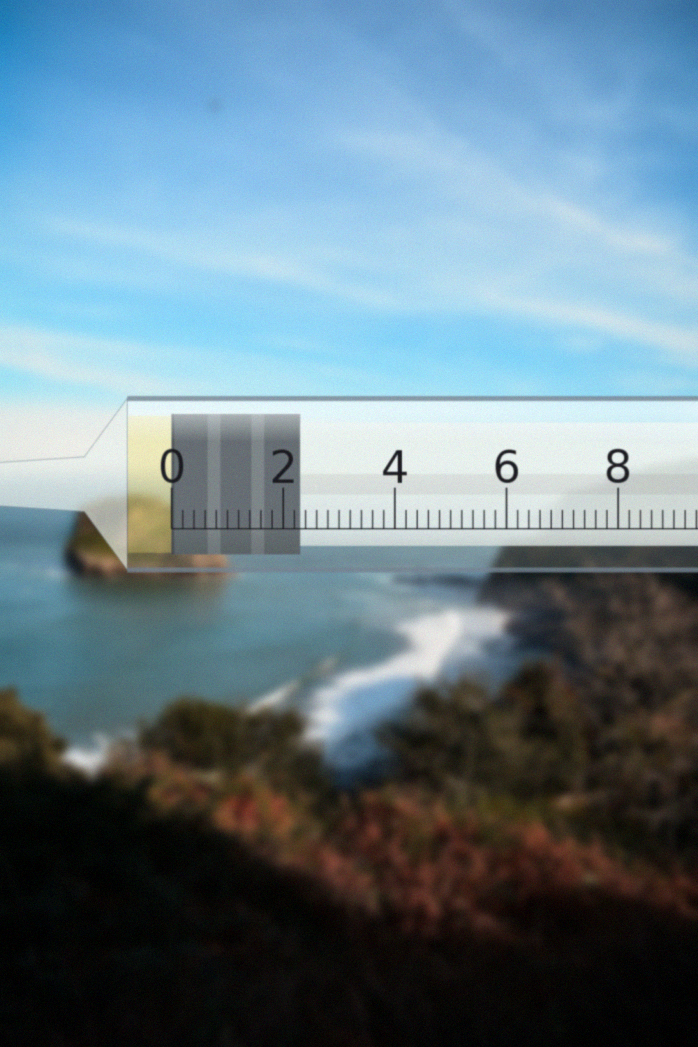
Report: 0mL
